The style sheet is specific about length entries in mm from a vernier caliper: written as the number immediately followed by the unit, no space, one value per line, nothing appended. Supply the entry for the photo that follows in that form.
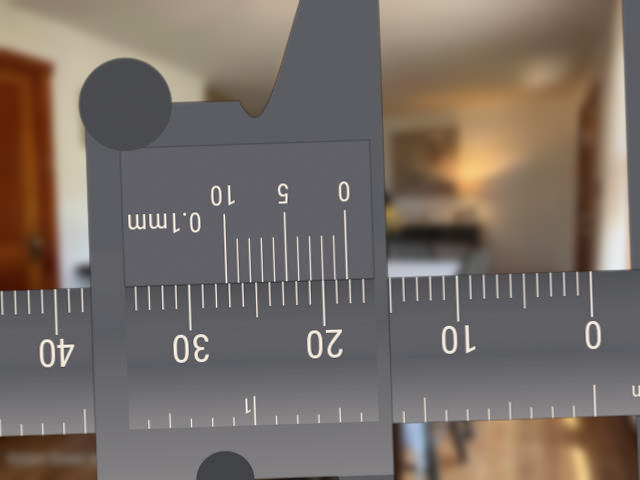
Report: 18.2mm
